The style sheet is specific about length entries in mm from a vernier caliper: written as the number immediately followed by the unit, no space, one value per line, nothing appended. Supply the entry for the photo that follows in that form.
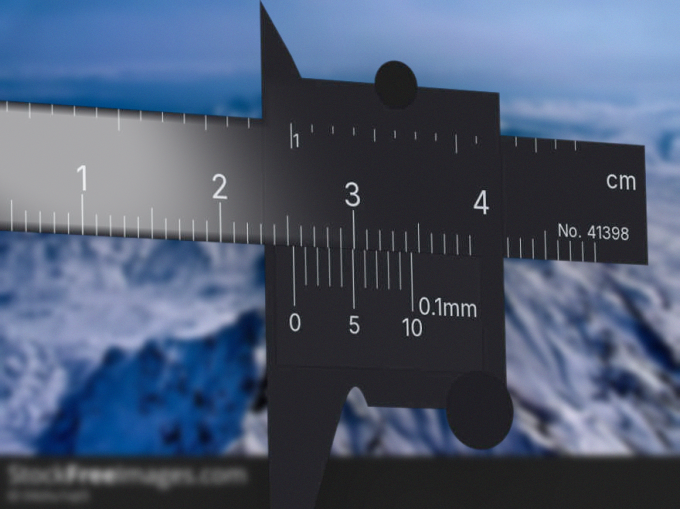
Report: 25.4mm
